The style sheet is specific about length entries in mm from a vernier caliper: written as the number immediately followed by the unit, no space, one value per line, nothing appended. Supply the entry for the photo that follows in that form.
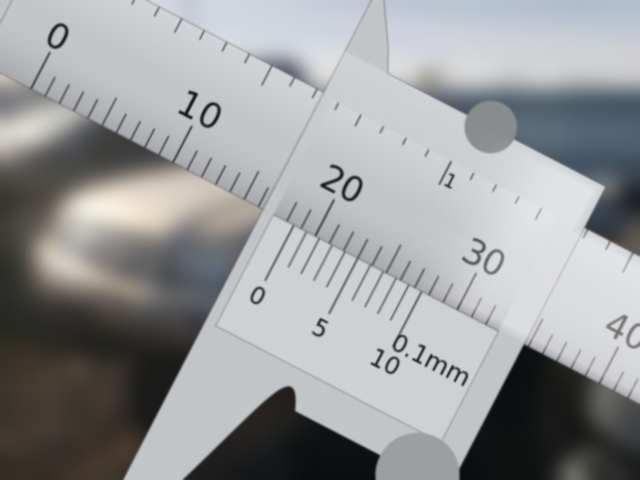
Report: 18.5mm
